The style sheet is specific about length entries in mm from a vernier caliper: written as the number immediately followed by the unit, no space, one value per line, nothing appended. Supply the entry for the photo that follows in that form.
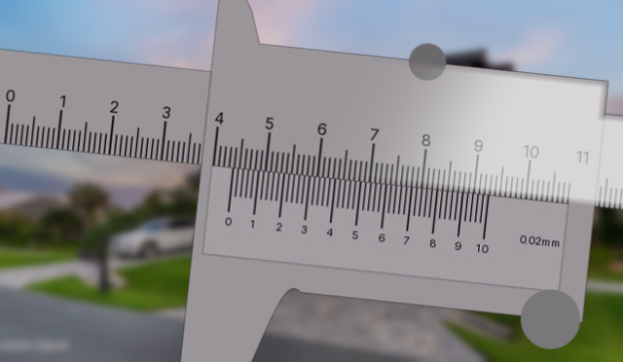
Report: 43.8mm
